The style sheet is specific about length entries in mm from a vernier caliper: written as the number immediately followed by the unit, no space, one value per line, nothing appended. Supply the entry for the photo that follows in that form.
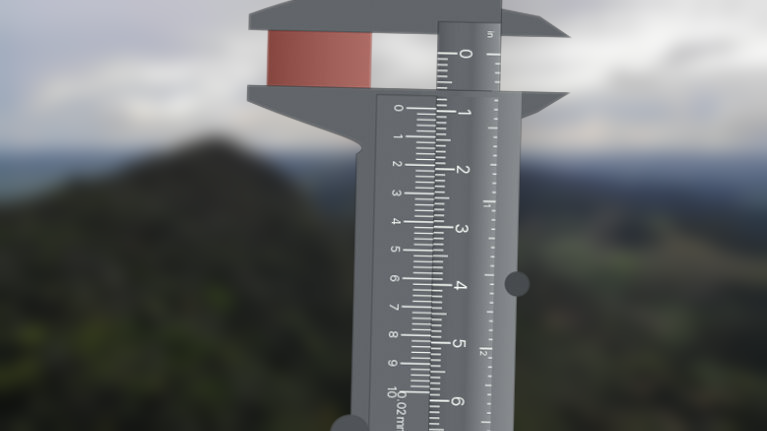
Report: 9.6mm
